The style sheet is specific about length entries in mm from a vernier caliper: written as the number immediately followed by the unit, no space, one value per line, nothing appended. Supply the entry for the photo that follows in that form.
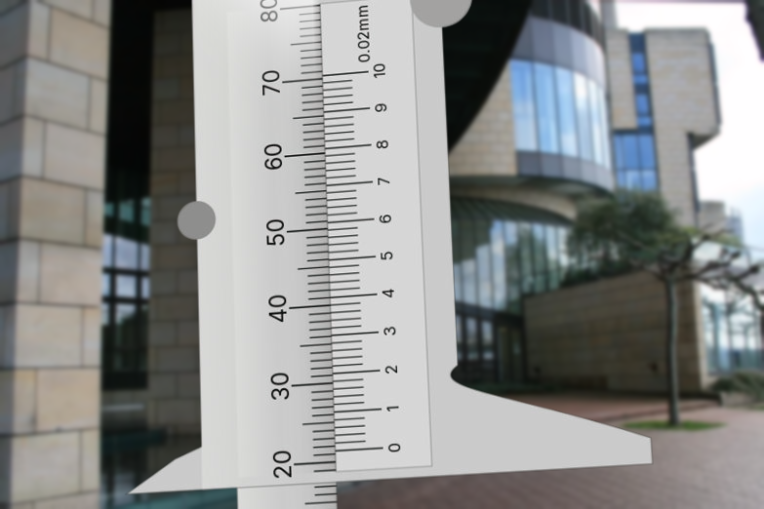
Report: 21.4mm
